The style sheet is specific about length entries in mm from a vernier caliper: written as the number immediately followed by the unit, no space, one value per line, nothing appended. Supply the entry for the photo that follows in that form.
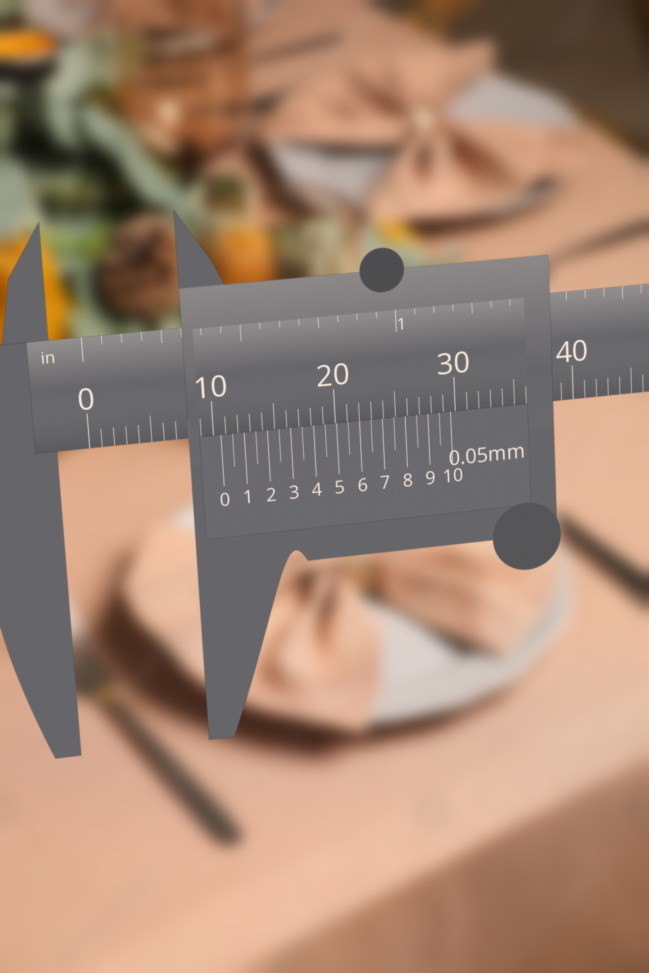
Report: 10.6mm
